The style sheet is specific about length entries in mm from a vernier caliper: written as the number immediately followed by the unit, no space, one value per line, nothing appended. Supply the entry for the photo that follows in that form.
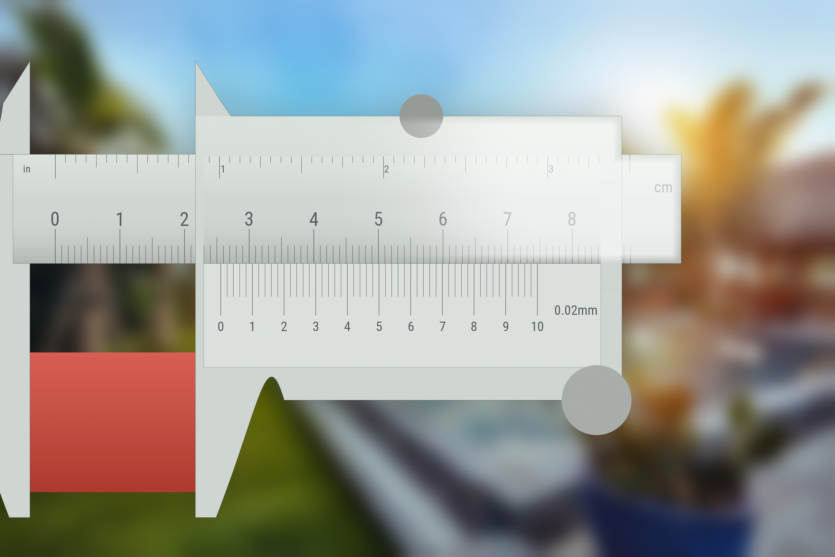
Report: 25.6mm
